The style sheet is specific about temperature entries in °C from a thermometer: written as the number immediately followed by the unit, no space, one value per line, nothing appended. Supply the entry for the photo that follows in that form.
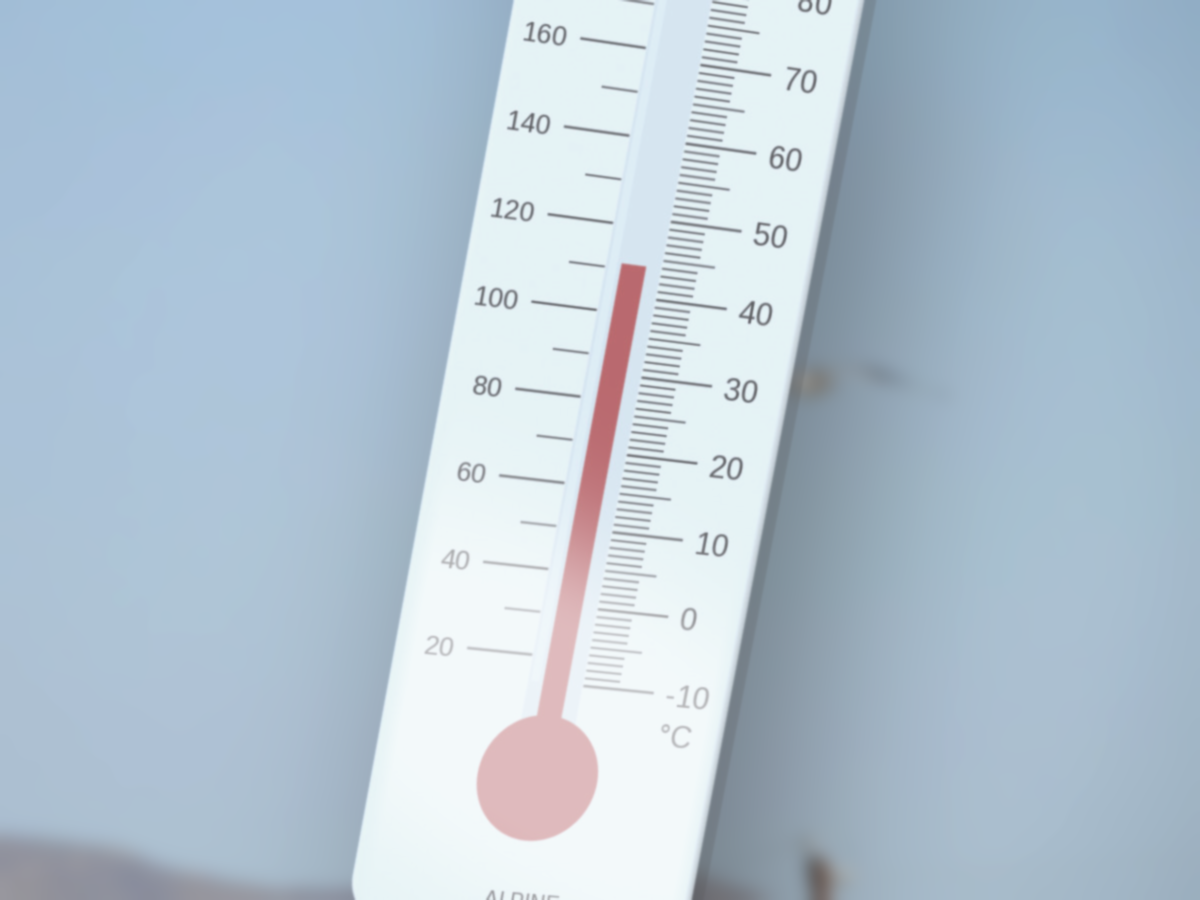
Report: 44°C
